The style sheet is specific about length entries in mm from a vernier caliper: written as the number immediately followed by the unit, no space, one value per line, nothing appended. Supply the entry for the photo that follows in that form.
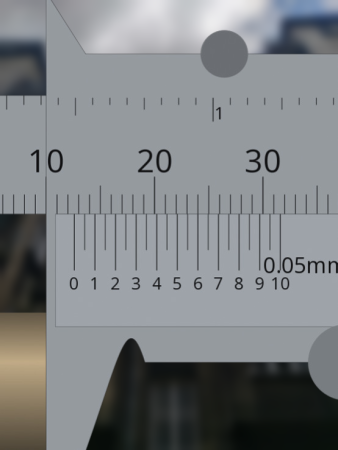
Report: 12.6mm
